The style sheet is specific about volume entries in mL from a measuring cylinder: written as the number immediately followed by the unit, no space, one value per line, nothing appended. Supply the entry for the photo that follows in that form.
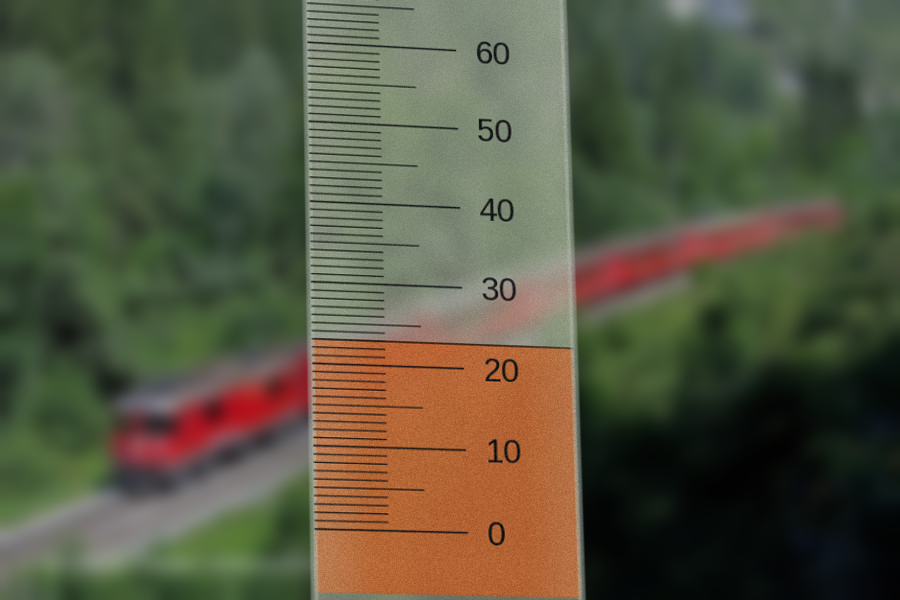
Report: 23mL
